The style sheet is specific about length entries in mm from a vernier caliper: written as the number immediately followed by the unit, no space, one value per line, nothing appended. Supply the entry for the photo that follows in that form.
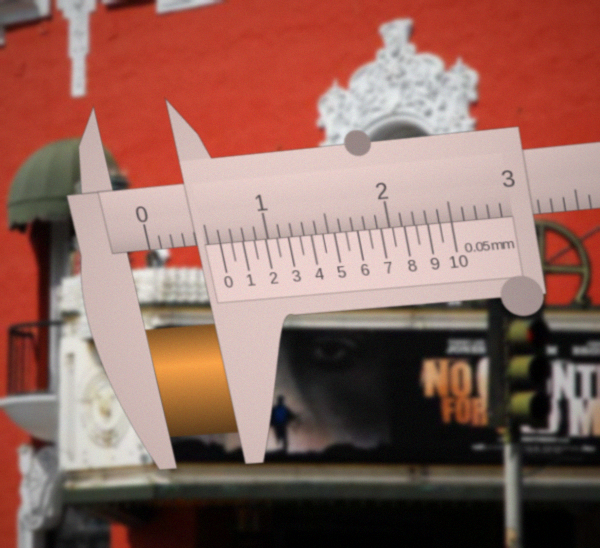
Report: 6.0mm
